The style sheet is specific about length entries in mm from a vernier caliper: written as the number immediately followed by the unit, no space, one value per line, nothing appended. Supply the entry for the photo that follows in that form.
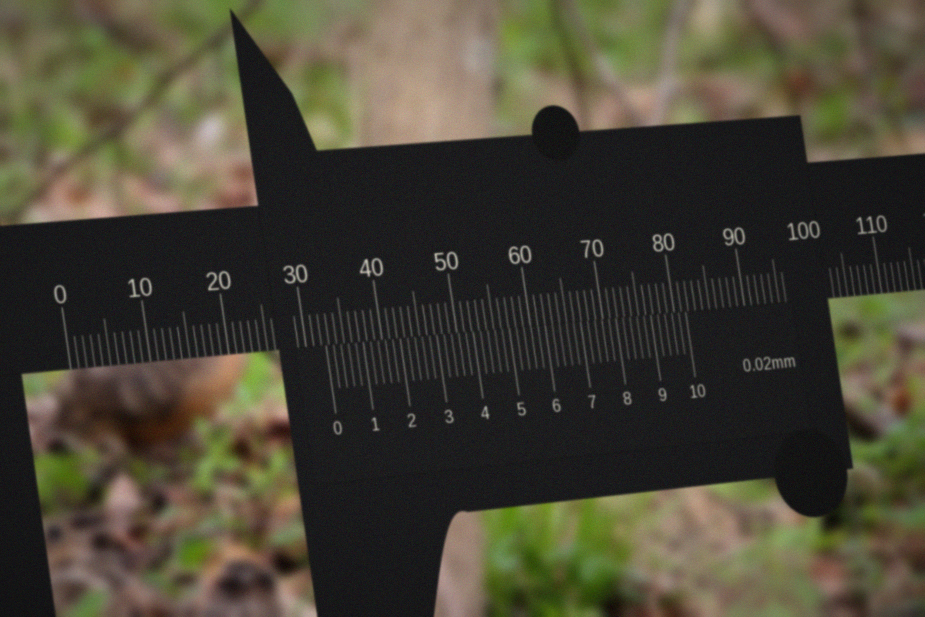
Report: 32.6mm
